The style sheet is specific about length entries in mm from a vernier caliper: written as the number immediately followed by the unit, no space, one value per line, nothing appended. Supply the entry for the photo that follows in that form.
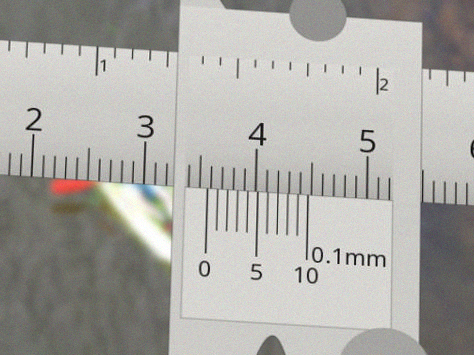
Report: 35.7mm
